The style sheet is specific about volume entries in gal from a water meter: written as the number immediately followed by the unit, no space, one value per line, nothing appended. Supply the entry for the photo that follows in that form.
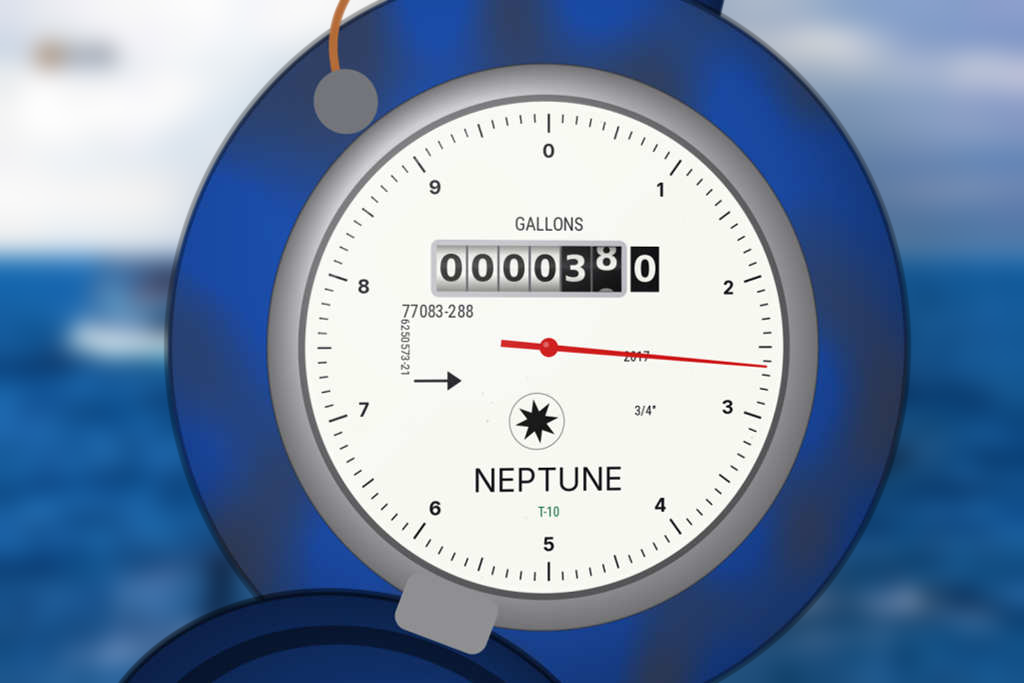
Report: 382.6gal
